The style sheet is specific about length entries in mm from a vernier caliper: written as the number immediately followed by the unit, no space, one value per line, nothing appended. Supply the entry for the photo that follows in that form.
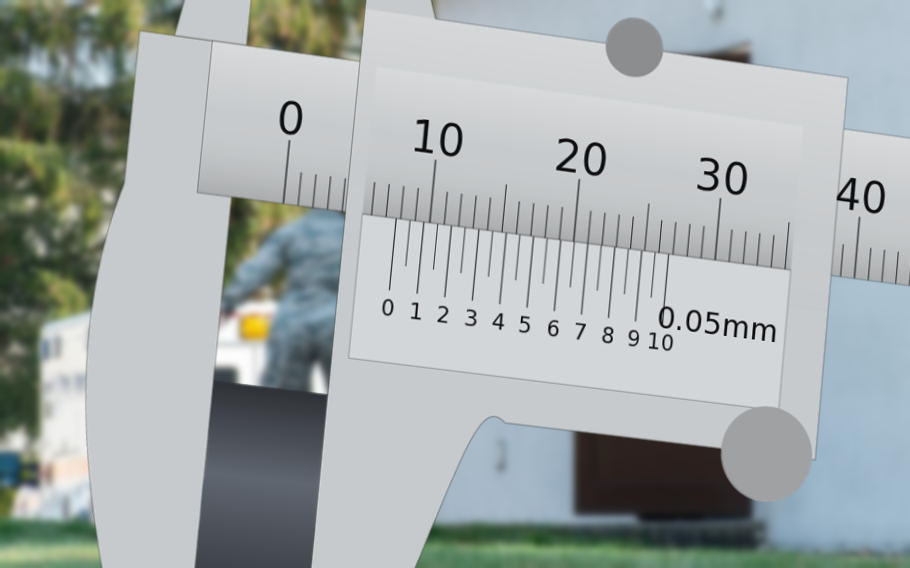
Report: 7.7mm
